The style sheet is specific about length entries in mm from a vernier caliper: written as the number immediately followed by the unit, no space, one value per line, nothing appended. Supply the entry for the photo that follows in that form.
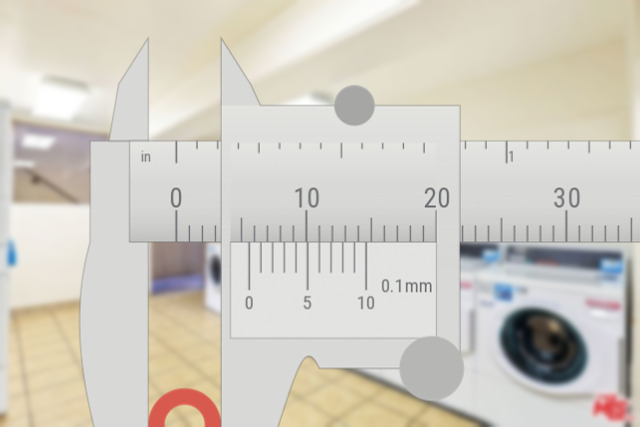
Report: 5.6mm
